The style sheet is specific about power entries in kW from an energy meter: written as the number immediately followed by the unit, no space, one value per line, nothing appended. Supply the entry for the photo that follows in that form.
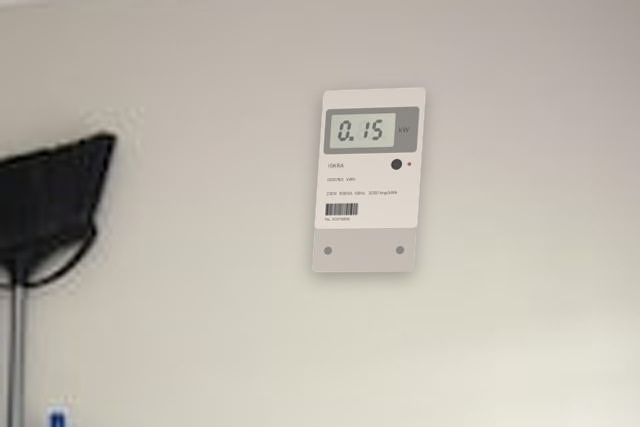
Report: 0.15kW
